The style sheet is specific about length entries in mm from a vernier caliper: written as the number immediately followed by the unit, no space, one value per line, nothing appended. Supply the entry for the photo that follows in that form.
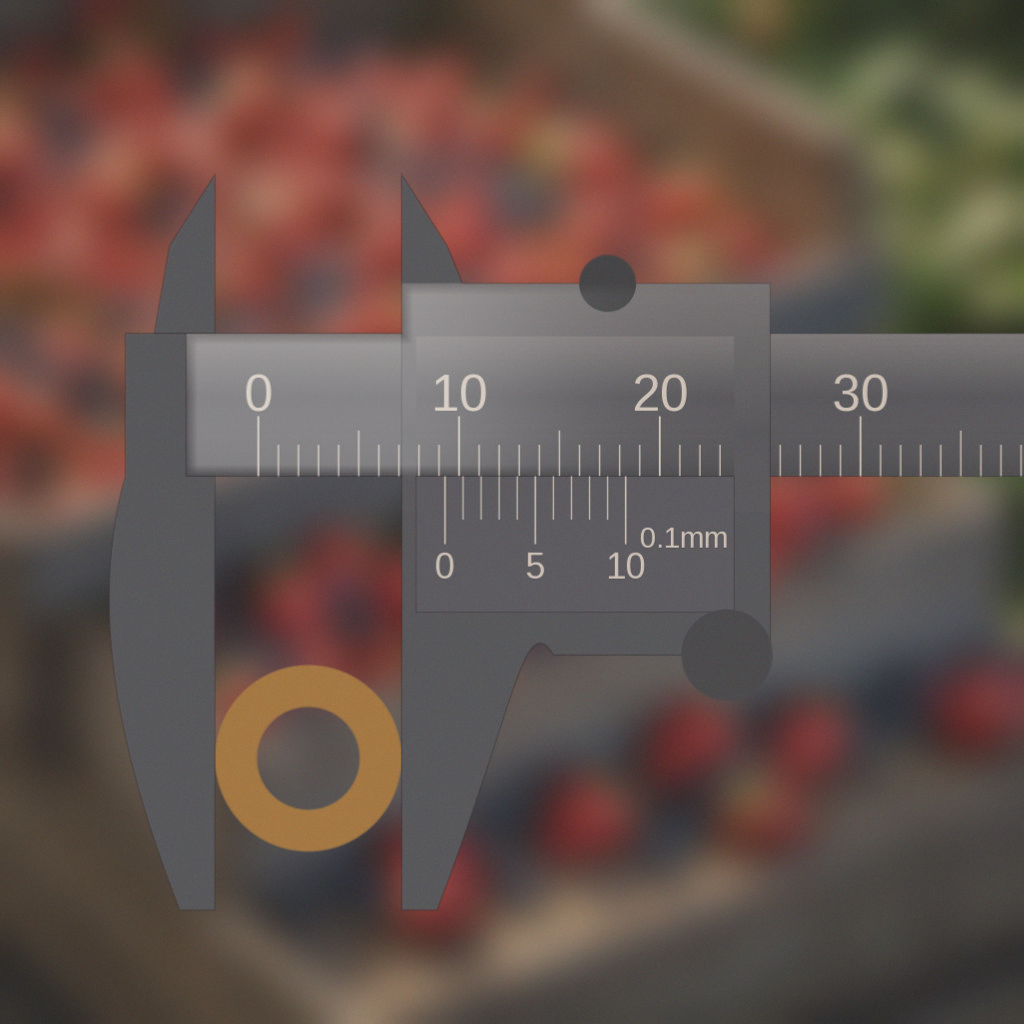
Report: 9.3mm
